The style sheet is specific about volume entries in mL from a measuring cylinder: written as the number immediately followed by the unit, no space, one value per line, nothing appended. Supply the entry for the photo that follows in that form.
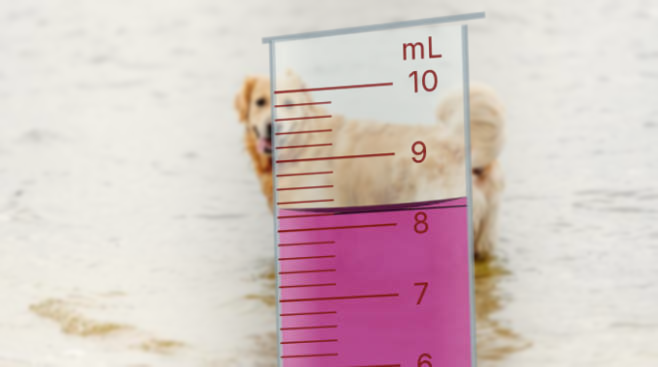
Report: 8.2mL
